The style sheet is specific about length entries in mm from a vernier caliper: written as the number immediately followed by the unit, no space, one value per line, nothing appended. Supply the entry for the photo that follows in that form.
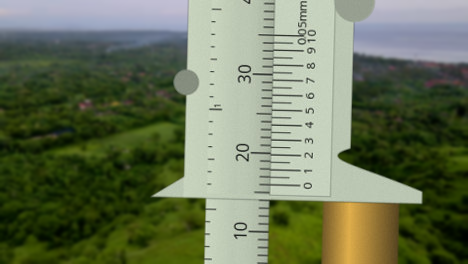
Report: 16.0mm
